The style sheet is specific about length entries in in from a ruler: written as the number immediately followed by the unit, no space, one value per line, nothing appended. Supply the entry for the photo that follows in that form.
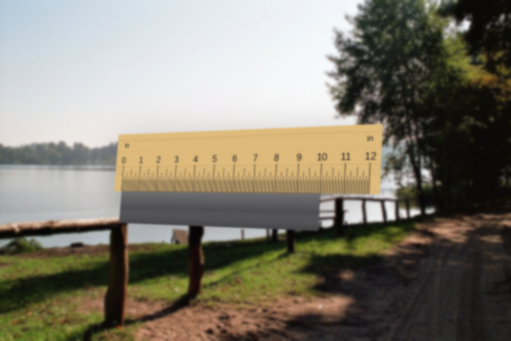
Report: 10in
